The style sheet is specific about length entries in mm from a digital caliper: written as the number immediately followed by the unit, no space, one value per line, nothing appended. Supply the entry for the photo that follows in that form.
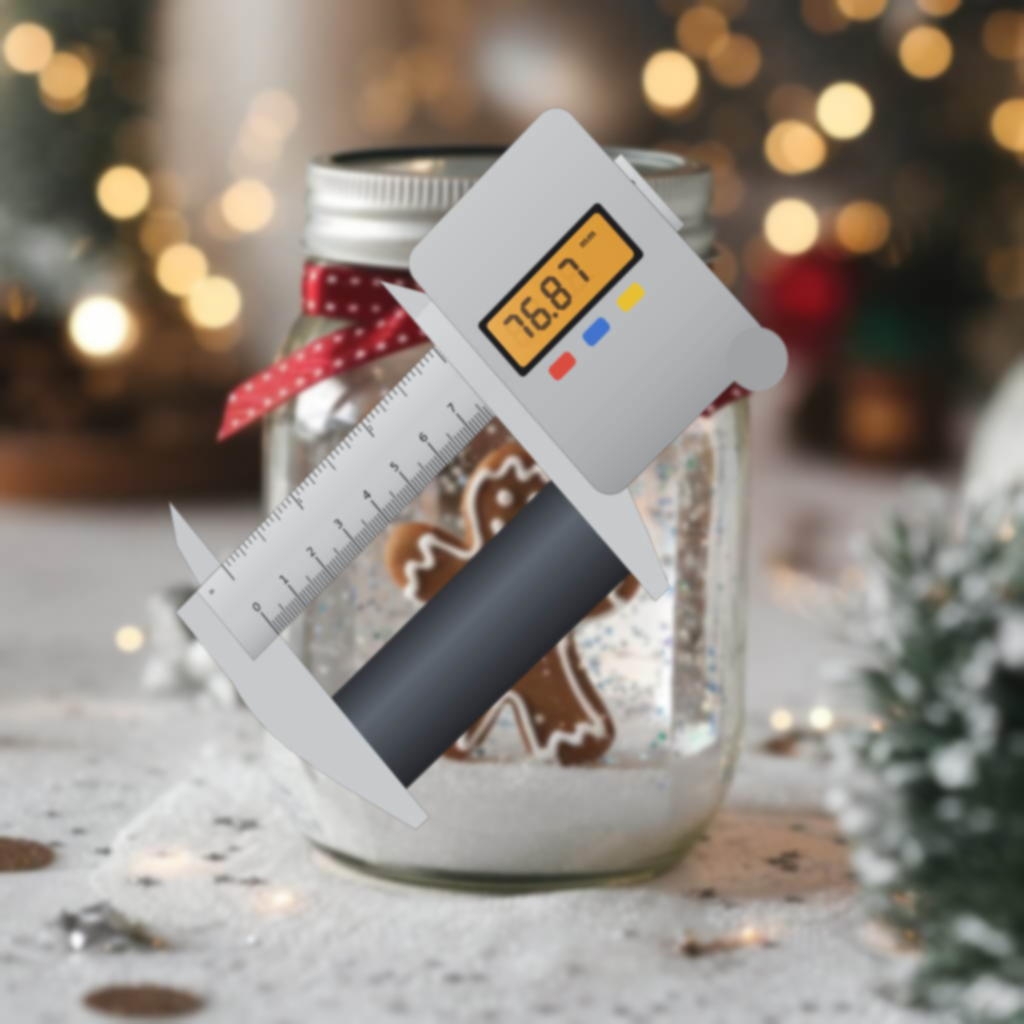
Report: 76.87mm
